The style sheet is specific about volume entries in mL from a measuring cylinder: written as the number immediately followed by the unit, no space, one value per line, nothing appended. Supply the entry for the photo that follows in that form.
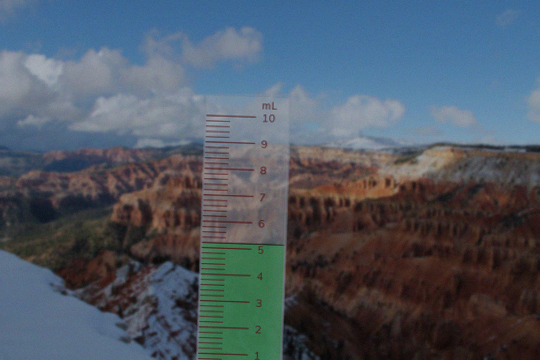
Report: 5.2mL
